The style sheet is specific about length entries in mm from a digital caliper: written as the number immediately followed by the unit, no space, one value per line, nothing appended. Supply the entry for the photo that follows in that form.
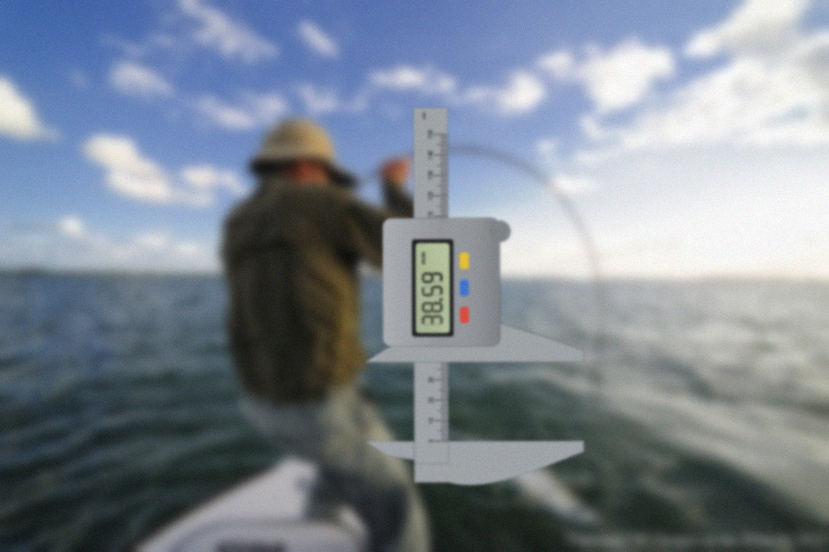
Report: 38.59mm
